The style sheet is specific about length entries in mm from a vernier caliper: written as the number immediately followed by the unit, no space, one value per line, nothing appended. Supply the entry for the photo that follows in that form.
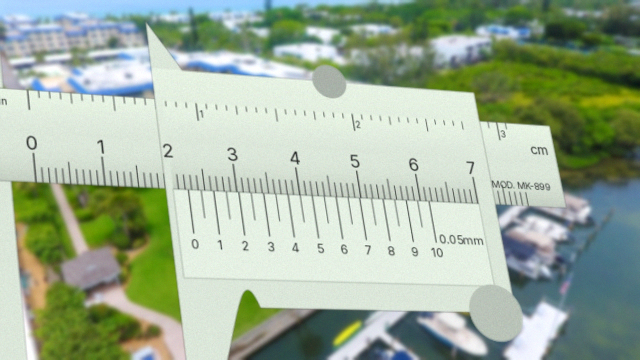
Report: 22.5mm
